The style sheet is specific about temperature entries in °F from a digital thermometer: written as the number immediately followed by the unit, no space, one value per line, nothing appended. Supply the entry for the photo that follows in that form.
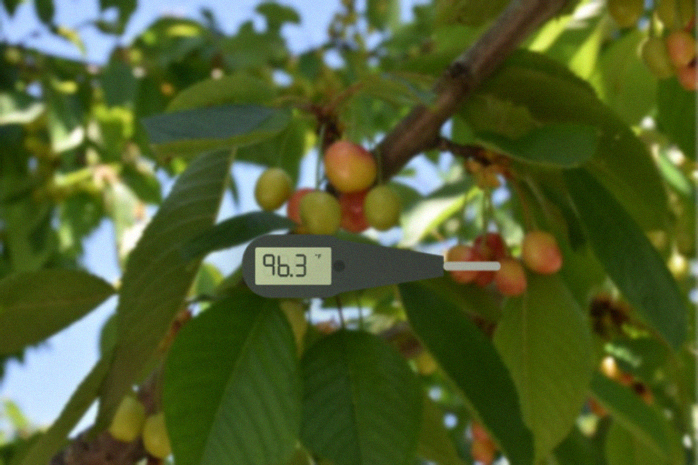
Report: 96.3°F
